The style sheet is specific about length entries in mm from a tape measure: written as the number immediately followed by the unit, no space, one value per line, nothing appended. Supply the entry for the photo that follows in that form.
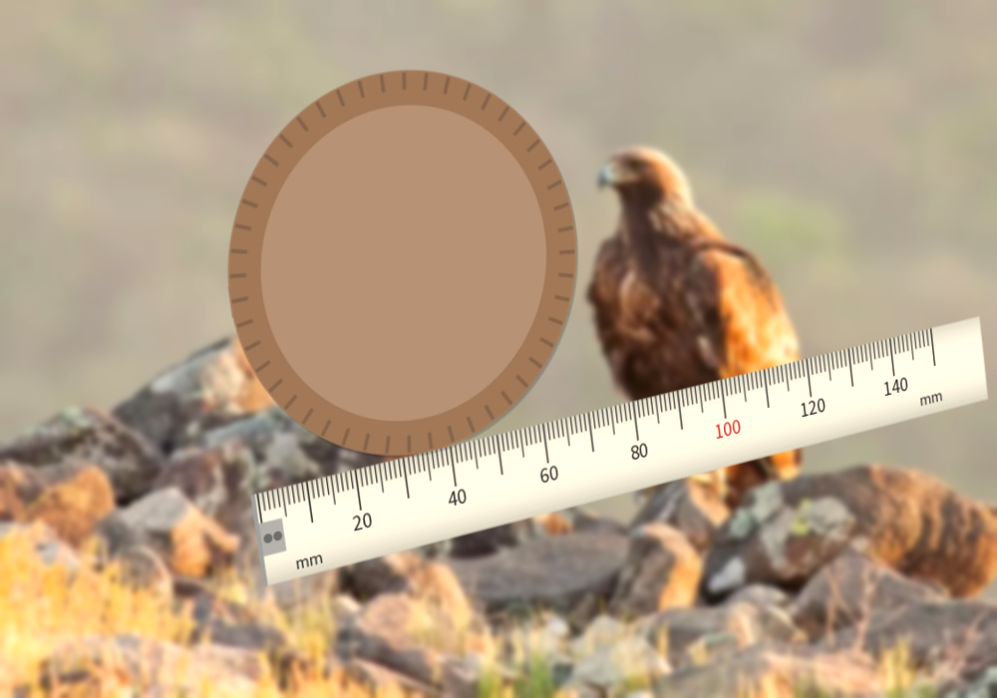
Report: 72mm
